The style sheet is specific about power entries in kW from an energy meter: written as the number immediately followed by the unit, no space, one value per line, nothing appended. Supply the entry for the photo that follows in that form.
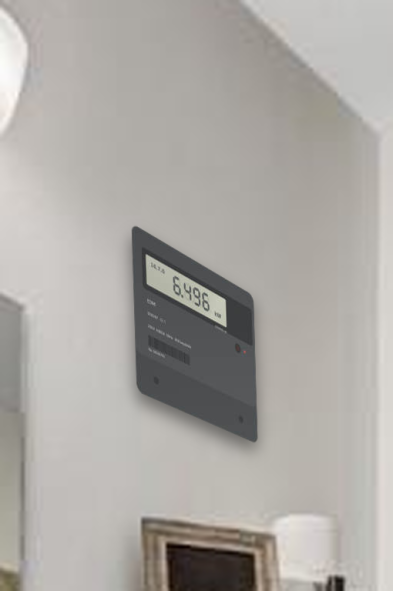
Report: 6.496kW
